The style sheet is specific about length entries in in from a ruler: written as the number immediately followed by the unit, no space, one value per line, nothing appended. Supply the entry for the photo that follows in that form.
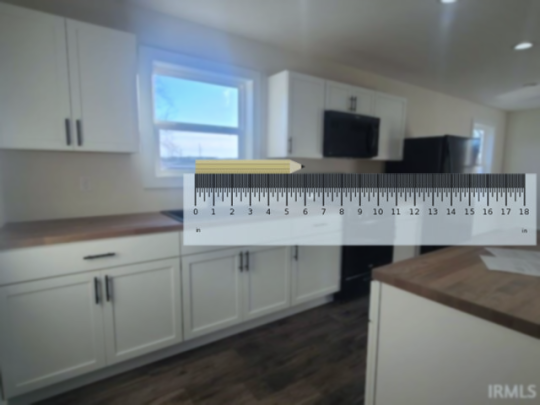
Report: 6in
